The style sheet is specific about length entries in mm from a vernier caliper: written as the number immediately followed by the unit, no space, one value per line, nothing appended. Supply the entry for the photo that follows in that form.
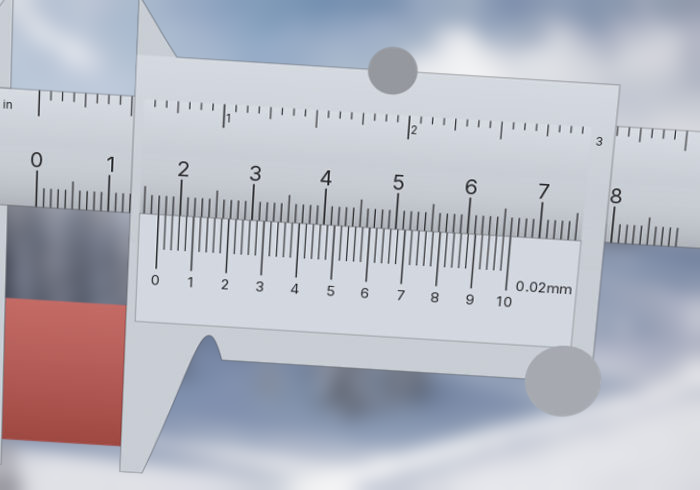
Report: 17.0mm
